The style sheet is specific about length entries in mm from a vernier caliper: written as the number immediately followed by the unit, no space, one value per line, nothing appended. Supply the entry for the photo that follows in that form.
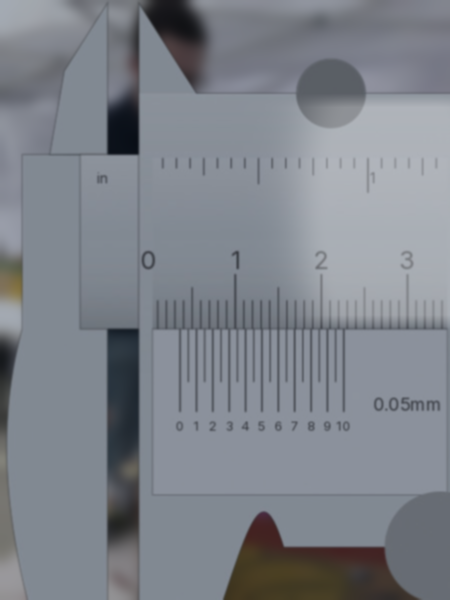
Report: 3.6mm
